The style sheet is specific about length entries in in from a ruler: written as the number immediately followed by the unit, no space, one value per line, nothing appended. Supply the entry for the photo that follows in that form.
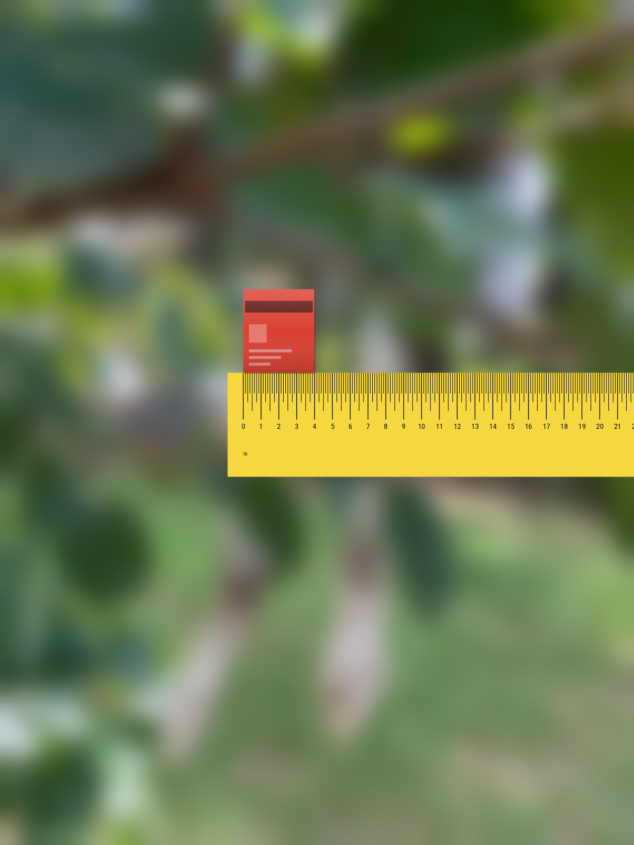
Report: 4in
